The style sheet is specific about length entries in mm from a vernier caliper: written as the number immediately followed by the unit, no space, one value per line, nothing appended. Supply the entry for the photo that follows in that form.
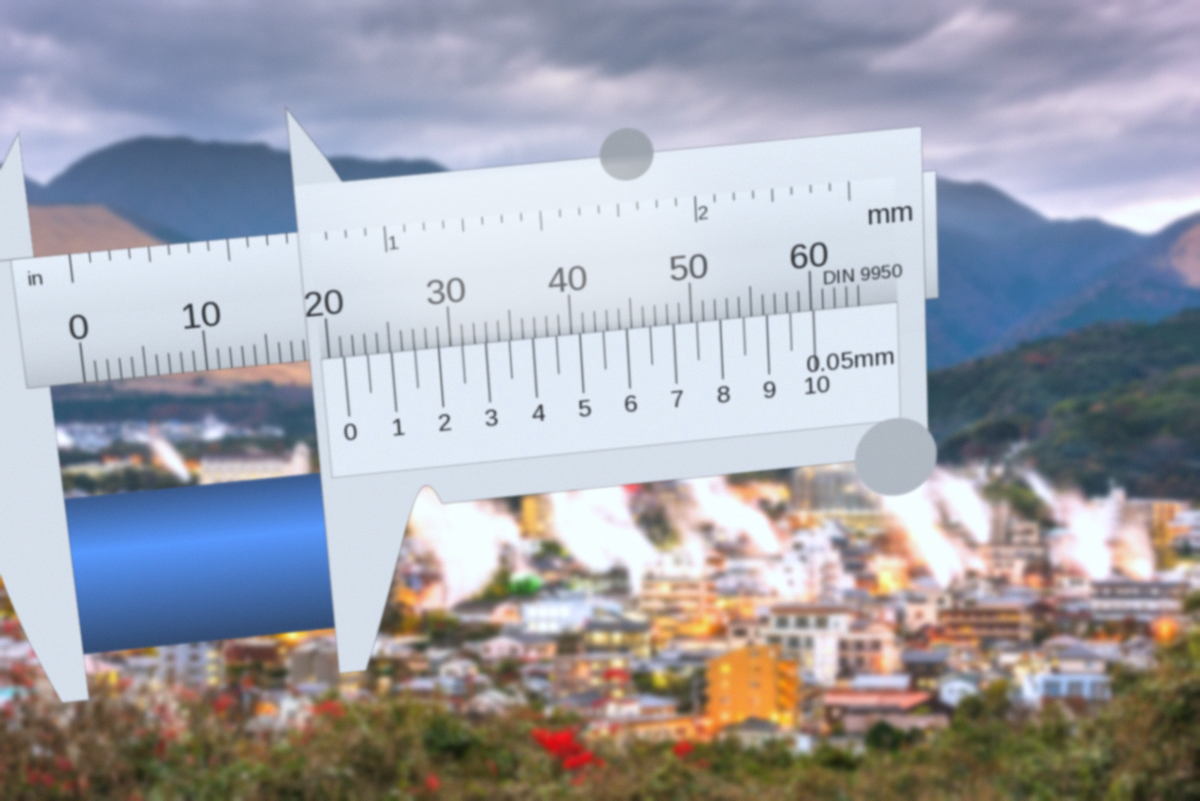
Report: 21.2mm
